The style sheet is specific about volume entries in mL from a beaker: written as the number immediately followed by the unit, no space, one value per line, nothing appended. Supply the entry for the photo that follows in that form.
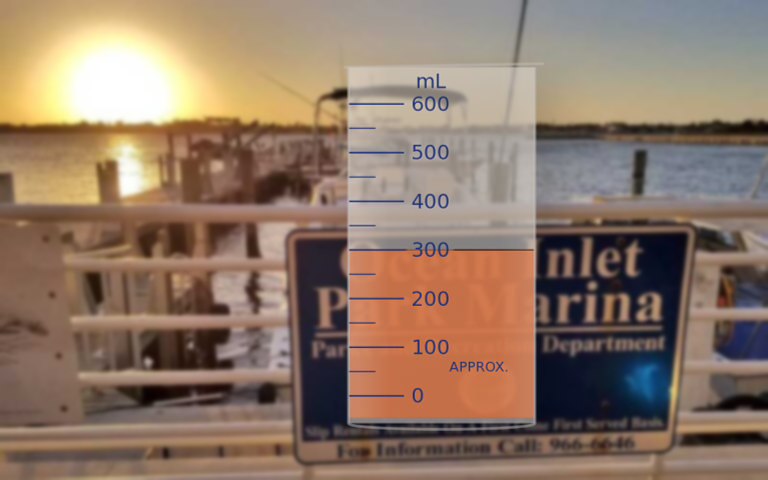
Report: 300mL
